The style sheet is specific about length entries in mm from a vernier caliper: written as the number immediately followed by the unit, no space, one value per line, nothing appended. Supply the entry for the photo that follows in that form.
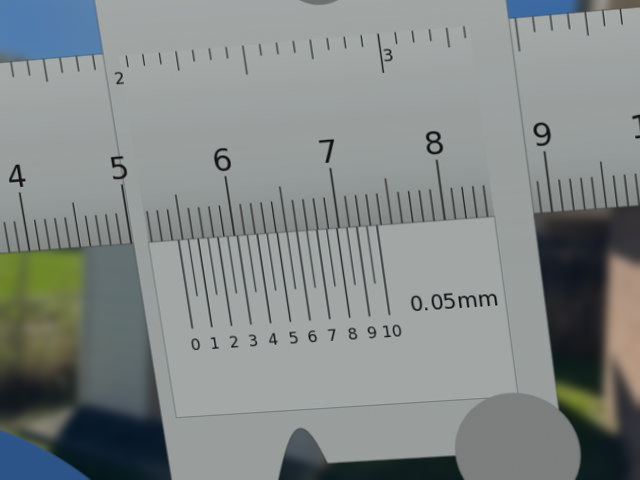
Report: 54.6mm
